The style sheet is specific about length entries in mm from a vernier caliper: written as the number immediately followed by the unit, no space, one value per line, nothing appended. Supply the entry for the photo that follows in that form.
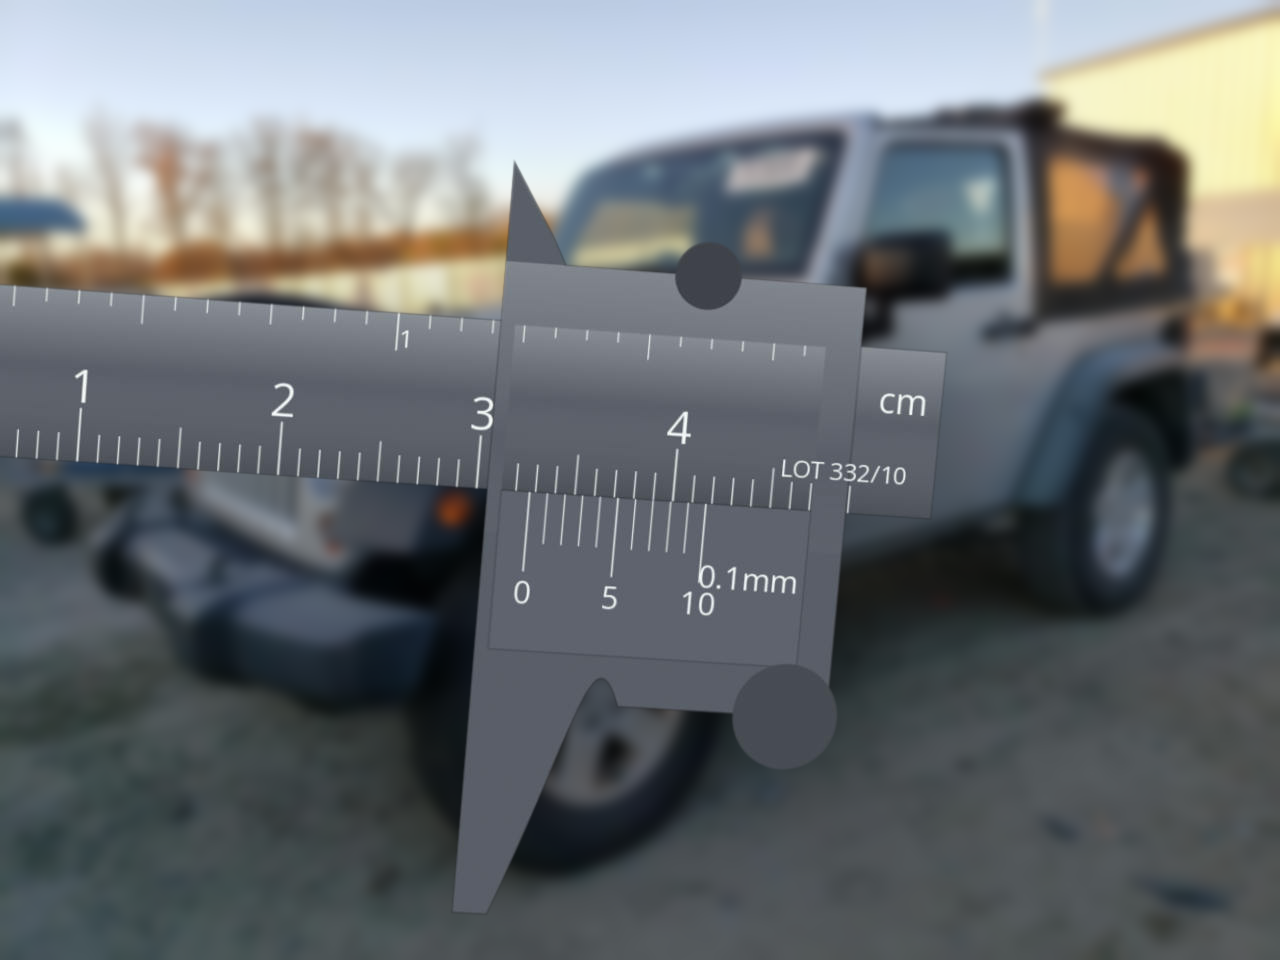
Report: 32.7mm
